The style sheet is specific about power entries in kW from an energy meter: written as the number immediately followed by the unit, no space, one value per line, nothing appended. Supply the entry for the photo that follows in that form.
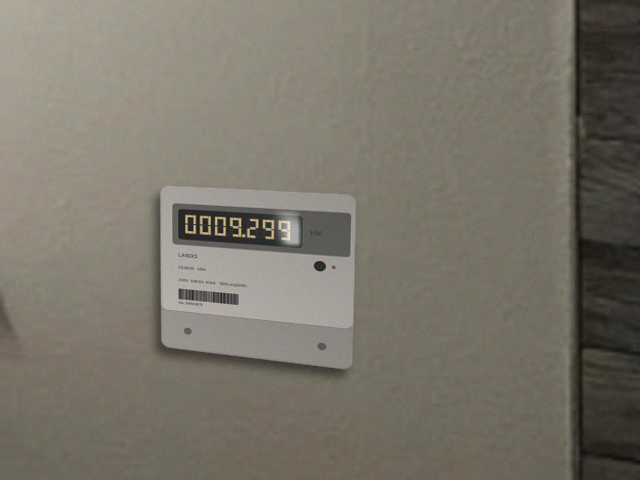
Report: 9.299kW
